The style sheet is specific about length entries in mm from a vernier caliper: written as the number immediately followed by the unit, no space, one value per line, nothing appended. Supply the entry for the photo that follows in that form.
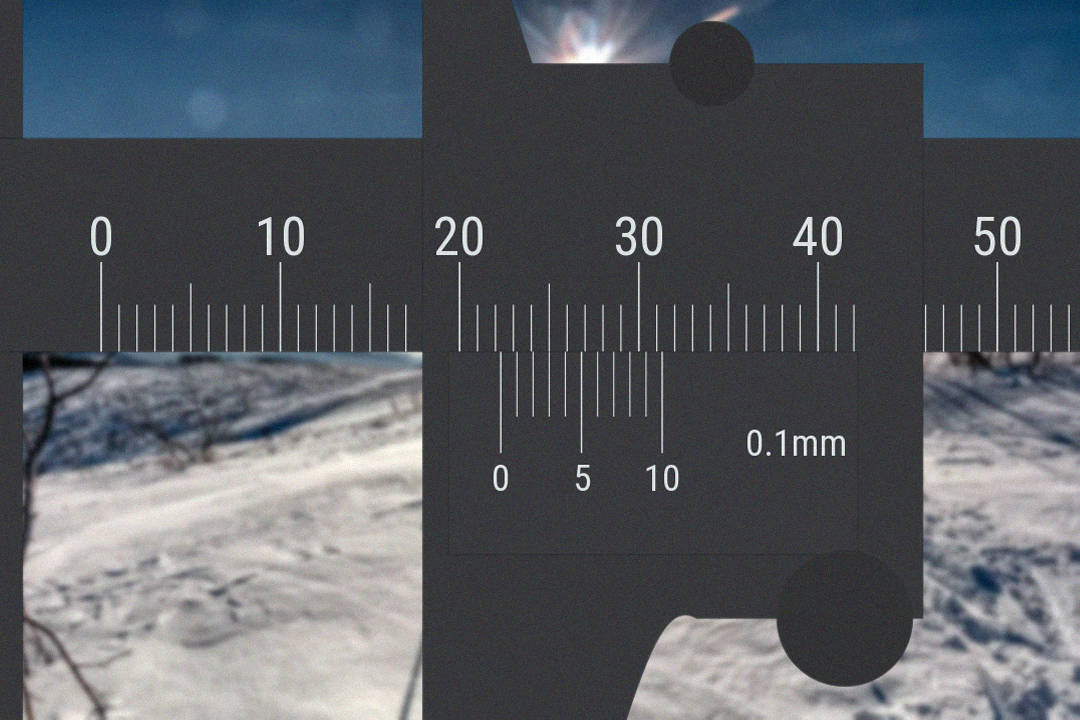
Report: 22.3mm
